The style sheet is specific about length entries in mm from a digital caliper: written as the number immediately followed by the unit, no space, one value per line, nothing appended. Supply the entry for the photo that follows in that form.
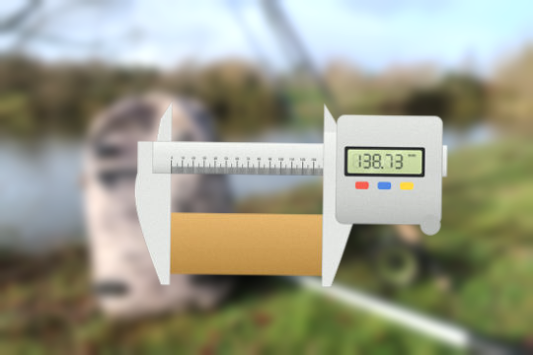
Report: 138.73mm
